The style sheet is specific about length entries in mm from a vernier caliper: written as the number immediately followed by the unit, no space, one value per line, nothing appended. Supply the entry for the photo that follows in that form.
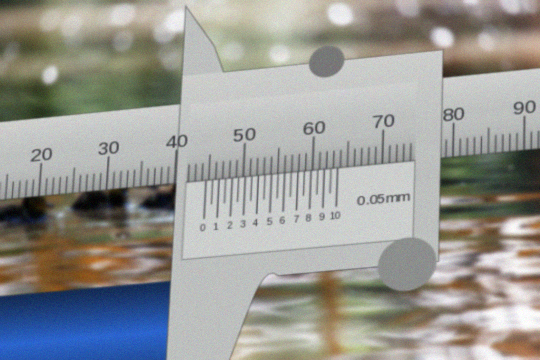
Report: 44.6mm
